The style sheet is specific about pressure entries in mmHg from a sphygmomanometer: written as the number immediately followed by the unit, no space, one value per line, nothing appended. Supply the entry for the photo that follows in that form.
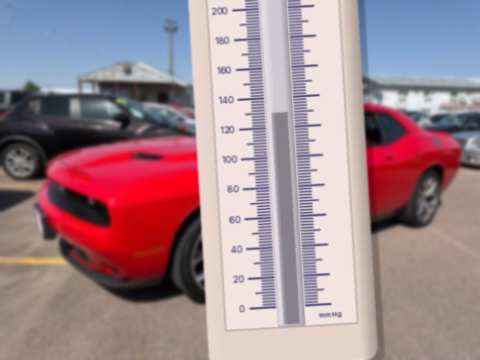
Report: 130mmHg
